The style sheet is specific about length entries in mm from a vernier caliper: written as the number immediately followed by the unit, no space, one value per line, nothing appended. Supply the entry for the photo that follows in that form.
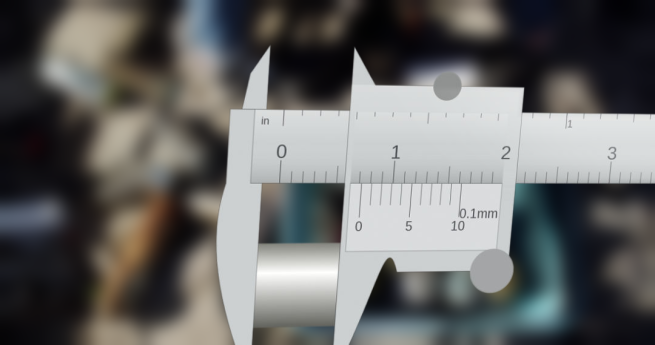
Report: 7.2mm
